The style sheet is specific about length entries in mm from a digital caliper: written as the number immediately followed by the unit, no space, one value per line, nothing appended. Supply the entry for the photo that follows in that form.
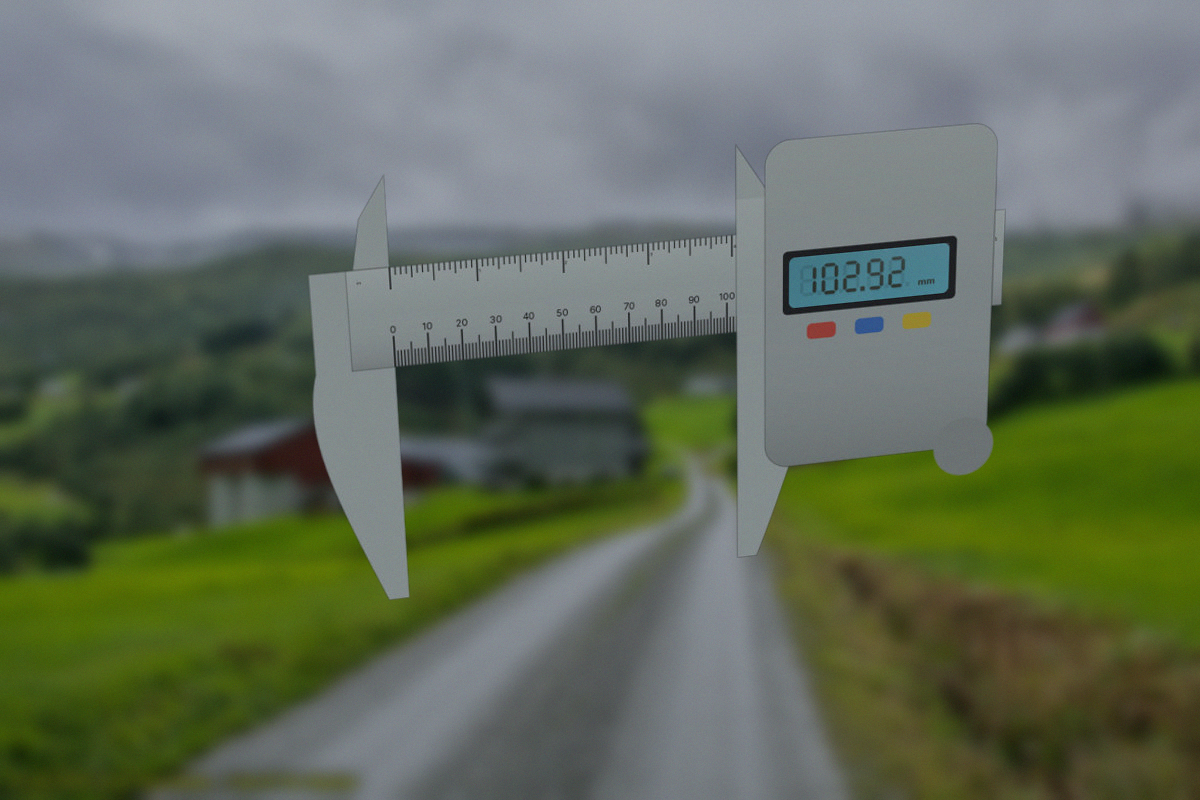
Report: 102.92mm
